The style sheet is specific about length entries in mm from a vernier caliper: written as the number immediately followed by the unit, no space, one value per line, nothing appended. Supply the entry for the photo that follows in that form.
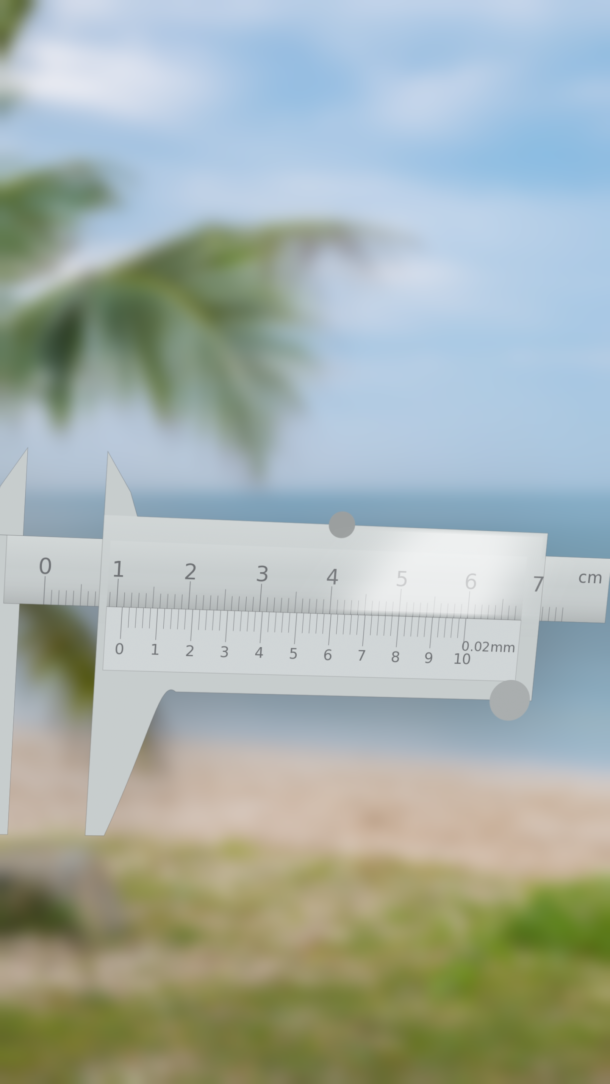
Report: 10.8mm
